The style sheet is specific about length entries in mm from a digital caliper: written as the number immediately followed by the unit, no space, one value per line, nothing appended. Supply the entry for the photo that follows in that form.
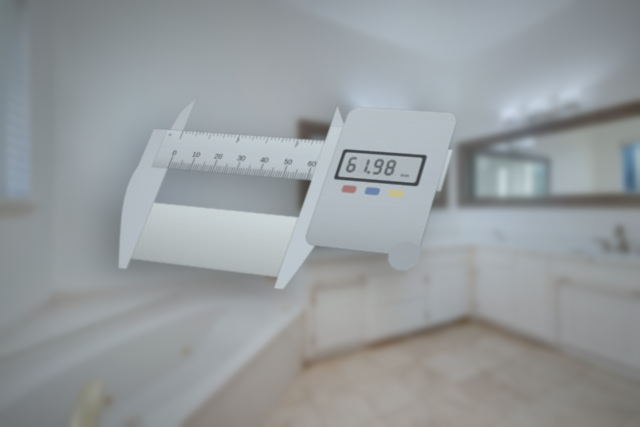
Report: 61.98mm
